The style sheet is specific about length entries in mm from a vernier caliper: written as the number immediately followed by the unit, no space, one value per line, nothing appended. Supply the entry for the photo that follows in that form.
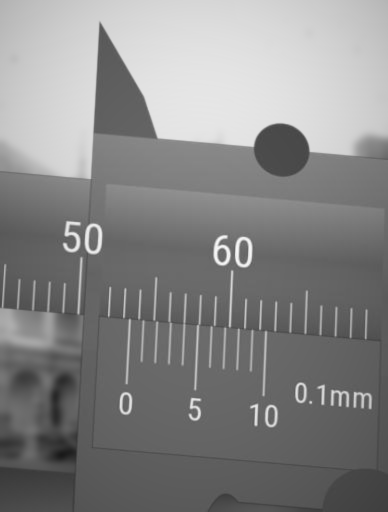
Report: 53.4mm
